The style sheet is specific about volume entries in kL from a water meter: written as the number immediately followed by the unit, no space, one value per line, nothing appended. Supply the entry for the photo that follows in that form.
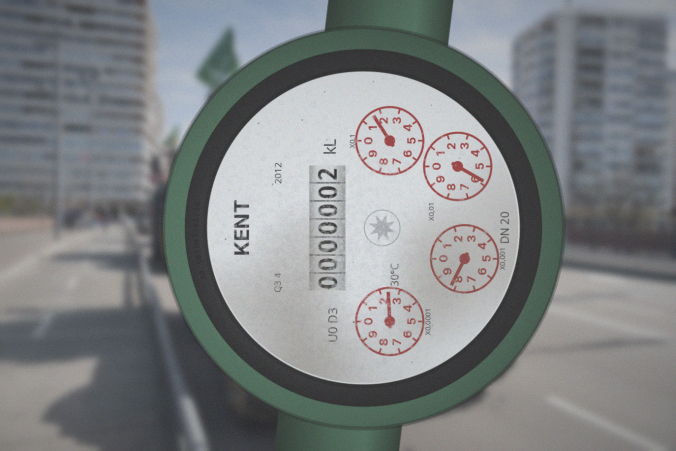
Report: 2.1582kL
